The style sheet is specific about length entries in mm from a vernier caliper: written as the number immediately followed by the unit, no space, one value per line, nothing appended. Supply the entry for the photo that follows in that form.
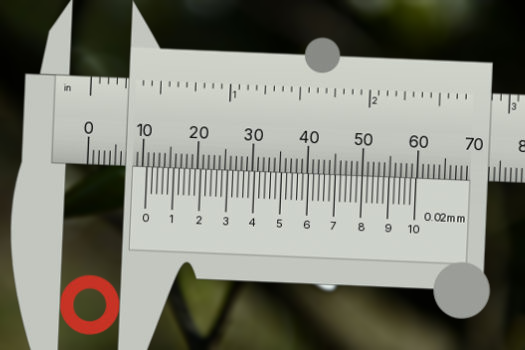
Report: 10.8mm
